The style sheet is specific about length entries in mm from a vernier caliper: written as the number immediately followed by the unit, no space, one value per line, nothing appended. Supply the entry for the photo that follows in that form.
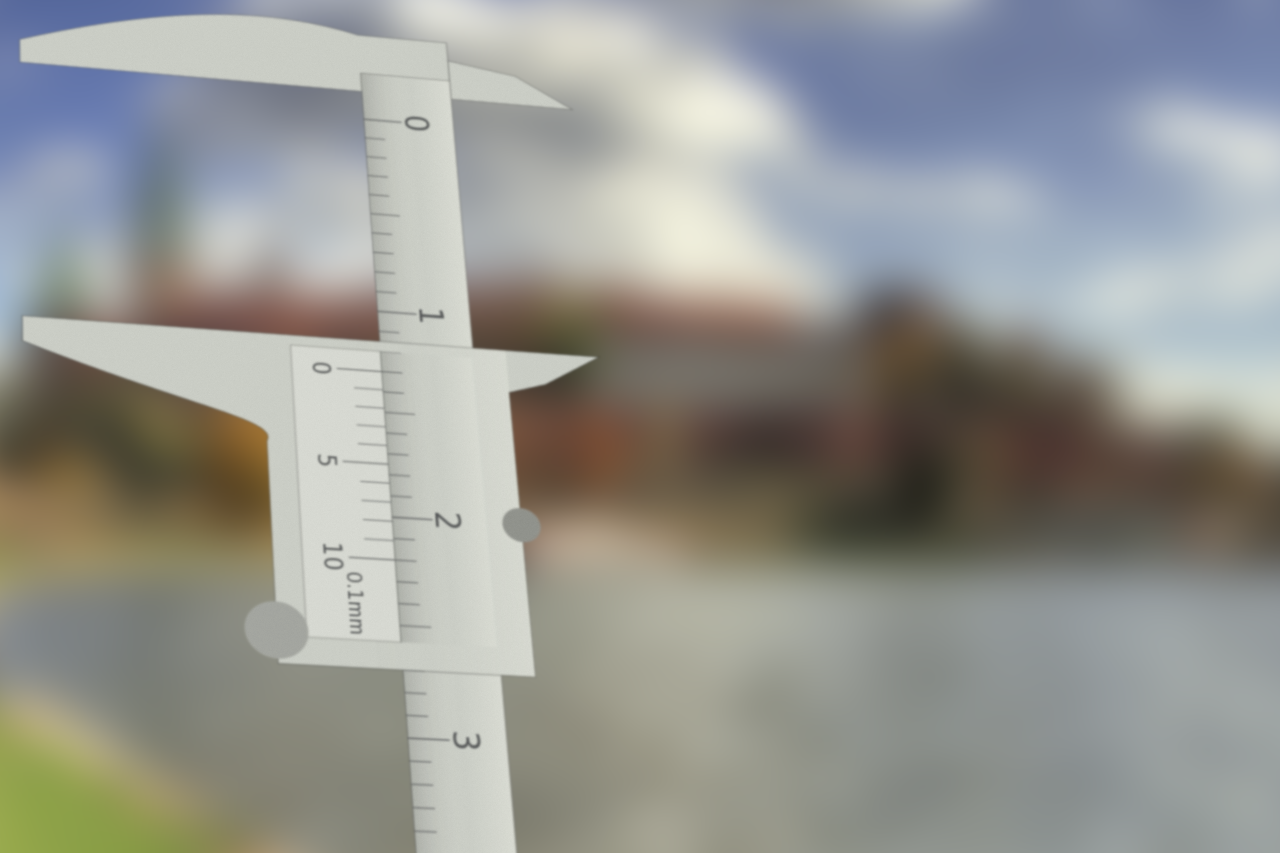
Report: 13.0mm
